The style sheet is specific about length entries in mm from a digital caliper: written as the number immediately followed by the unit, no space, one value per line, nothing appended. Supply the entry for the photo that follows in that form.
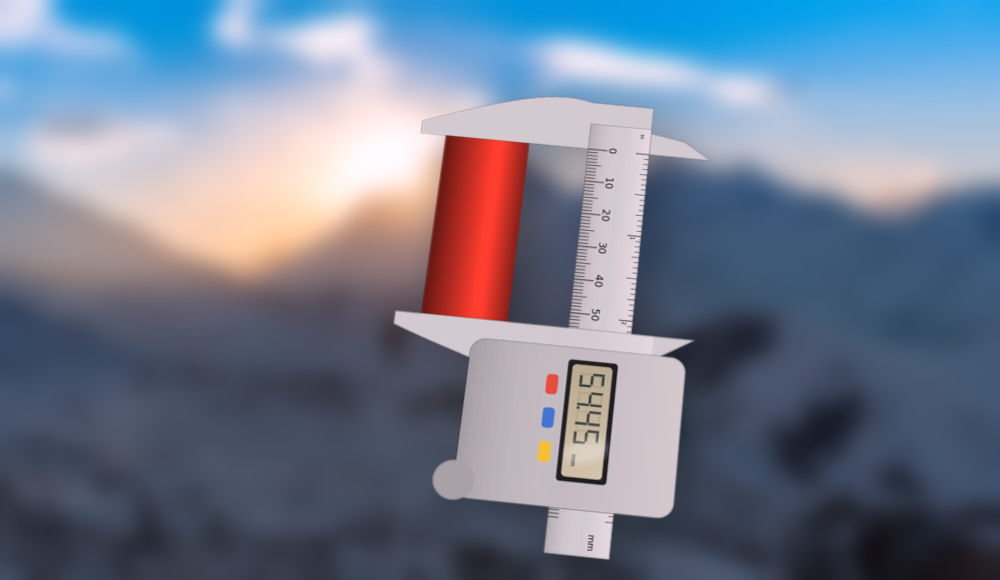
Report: 54.45mm
